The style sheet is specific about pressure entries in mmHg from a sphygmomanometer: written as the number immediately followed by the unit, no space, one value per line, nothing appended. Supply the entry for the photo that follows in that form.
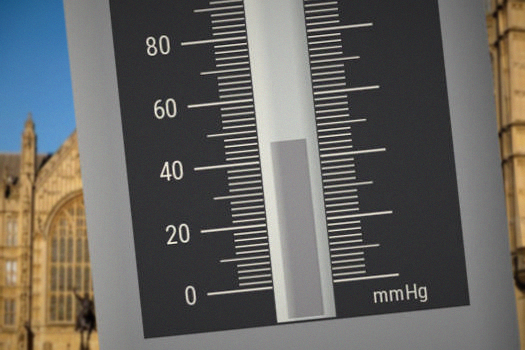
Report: 46mmHg
